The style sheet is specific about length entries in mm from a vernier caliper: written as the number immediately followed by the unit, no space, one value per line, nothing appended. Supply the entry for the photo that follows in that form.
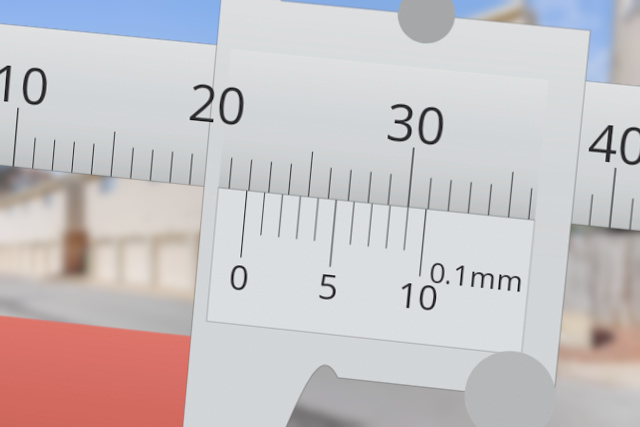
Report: 21.9mm
